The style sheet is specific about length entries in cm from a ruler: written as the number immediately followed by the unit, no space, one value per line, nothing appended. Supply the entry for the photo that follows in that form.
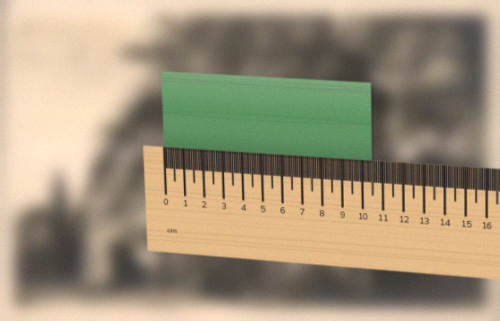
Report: 10.5cm
